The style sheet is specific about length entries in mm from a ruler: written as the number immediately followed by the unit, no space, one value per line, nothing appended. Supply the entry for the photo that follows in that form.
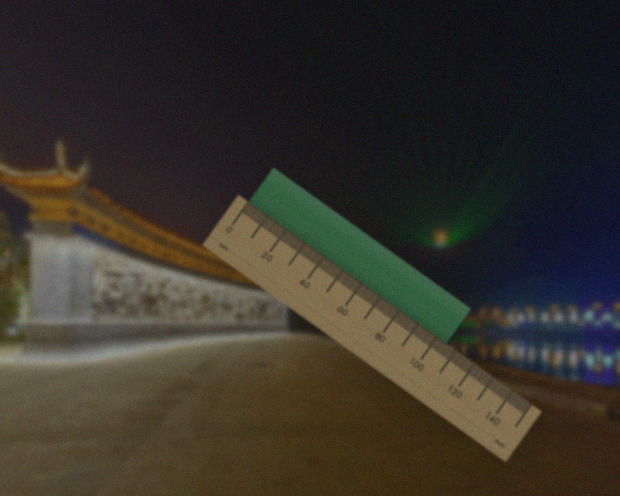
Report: 105mm
